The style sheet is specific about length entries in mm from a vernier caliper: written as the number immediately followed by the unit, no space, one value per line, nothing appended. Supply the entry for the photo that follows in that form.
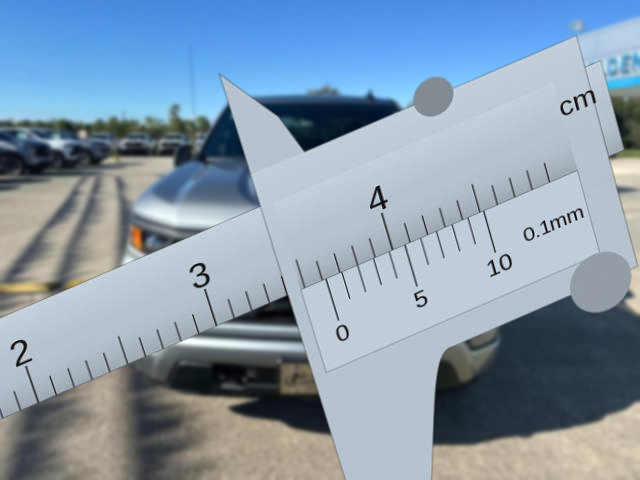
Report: 36.2mm
